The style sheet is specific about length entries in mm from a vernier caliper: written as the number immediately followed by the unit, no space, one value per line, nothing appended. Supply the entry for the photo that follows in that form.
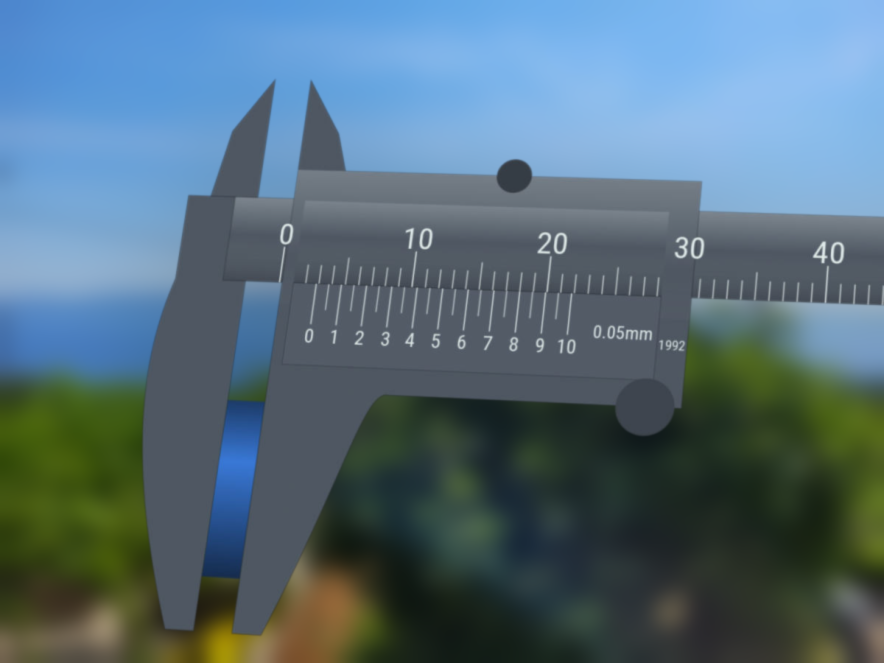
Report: 2.8mm
